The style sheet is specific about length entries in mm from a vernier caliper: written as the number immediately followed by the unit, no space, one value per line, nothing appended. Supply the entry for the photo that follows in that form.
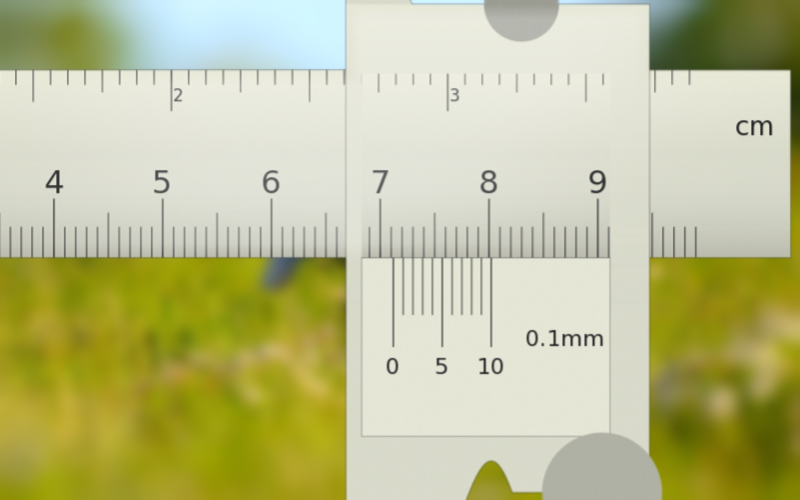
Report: 71.2mm
